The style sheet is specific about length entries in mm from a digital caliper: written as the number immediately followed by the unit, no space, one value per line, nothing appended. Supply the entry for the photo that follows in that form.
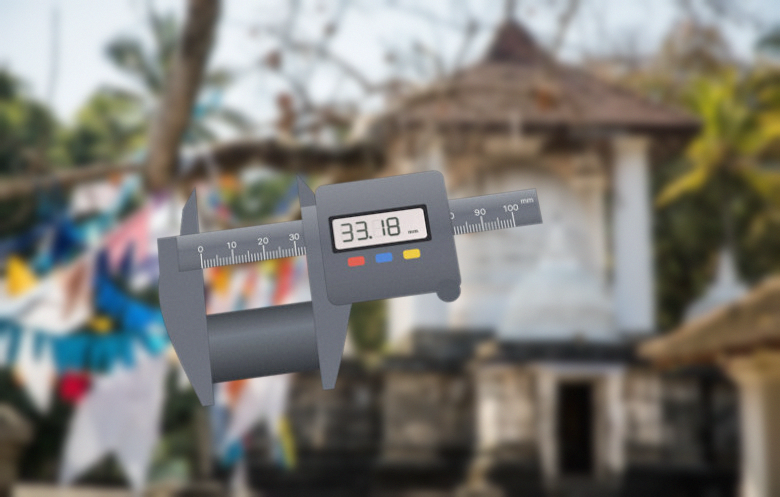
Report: 33.18mm
